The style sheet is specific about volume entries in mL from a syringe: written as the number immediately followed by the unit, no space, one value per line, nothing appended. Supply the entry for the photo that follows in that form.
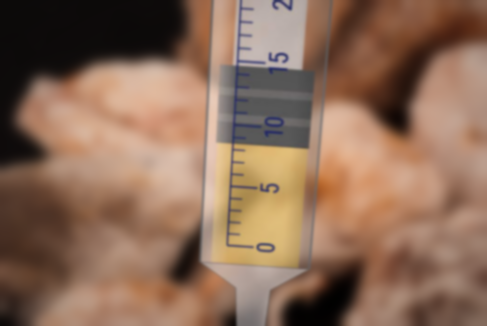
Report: 8.5mL
